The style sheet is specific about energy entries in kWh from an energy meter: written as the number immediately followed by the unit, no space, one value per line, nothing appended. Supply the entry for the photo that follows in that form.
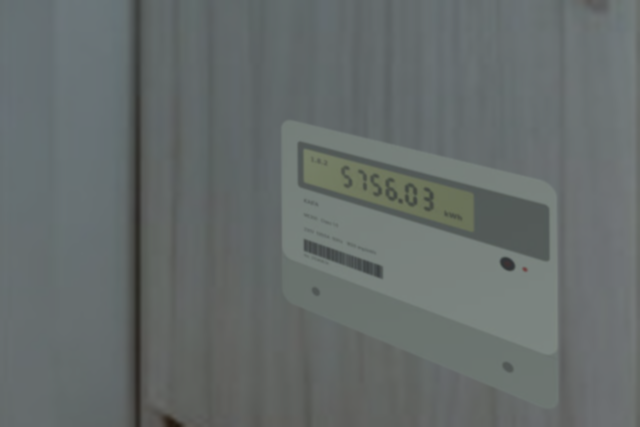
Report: 5756.03kWh
